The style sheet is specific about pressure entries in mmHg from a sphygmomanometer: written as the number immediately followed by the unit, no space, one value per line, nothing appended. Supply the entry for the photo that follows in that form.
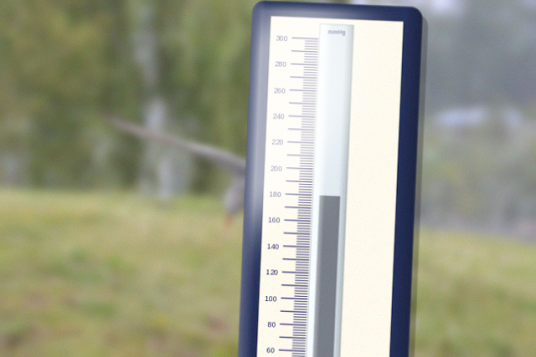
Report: 180mmHg
